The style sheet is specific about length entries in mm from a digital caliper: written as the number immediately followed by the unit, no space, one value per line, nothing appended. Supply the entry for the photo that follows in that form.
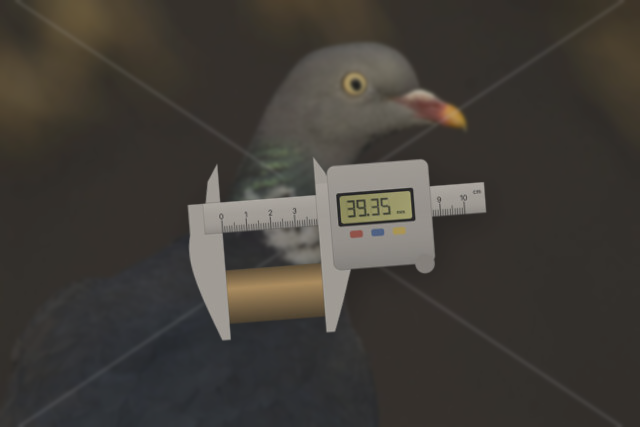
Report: 39.35mm
